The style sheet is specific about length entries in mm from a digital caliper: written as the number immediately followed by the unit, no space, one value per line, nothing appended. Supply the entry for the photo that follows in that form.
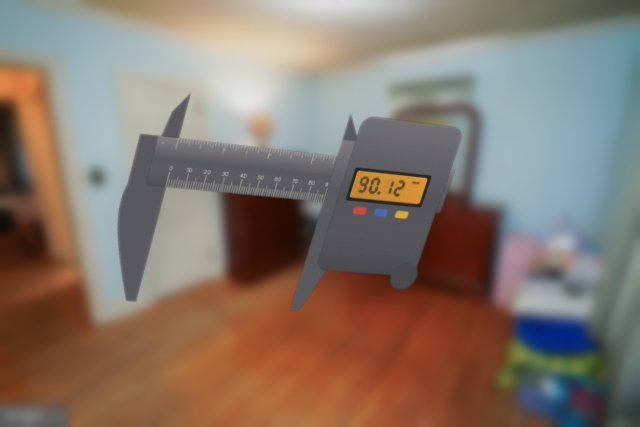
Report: 90.12mm
